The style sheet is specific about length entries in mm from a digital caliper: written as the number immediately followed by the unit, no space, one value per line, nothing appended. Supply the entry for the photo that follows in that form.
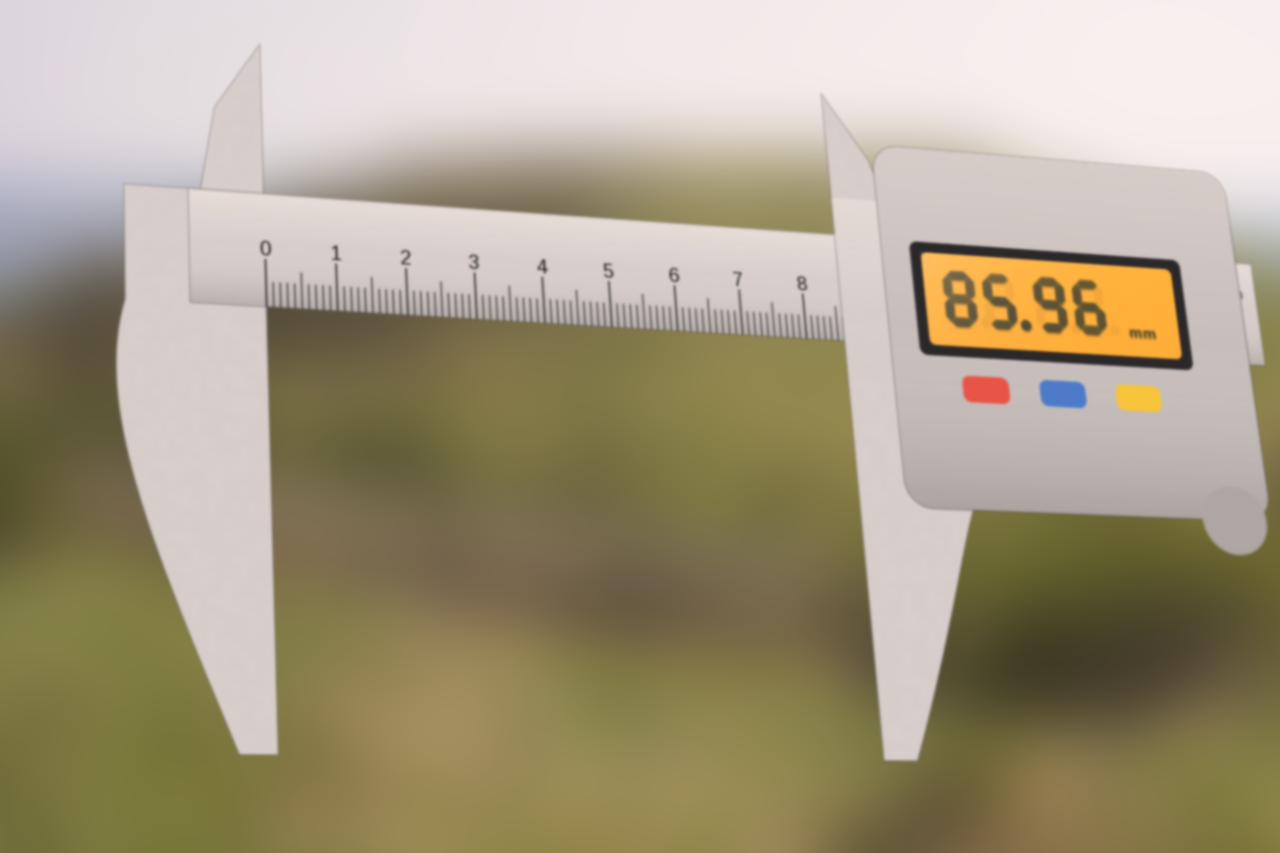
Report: 85.96mm
